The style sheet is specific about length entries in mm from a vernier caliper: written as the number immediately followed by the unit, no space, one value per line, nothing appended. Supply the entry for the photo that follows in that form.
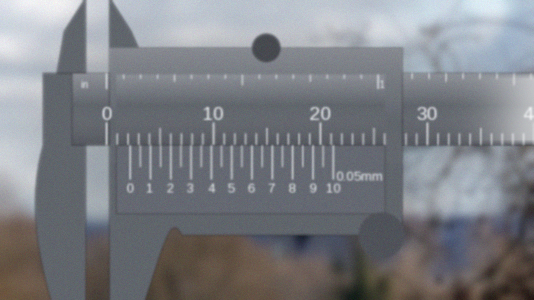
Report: 2.2mm
